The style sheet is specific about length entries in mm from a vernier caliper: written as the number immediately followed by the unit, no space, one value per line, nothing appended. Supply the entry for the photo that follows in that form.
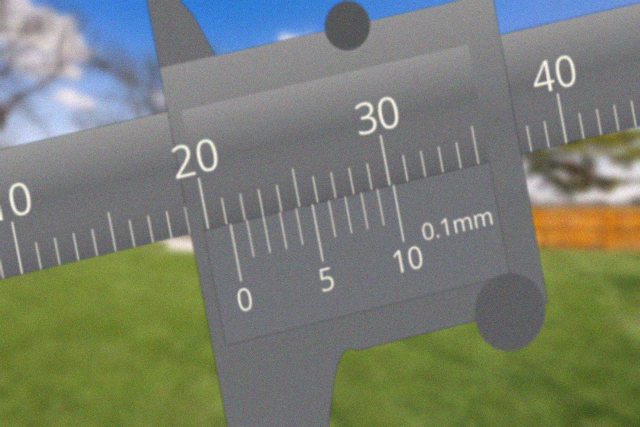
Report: 21.2mm
